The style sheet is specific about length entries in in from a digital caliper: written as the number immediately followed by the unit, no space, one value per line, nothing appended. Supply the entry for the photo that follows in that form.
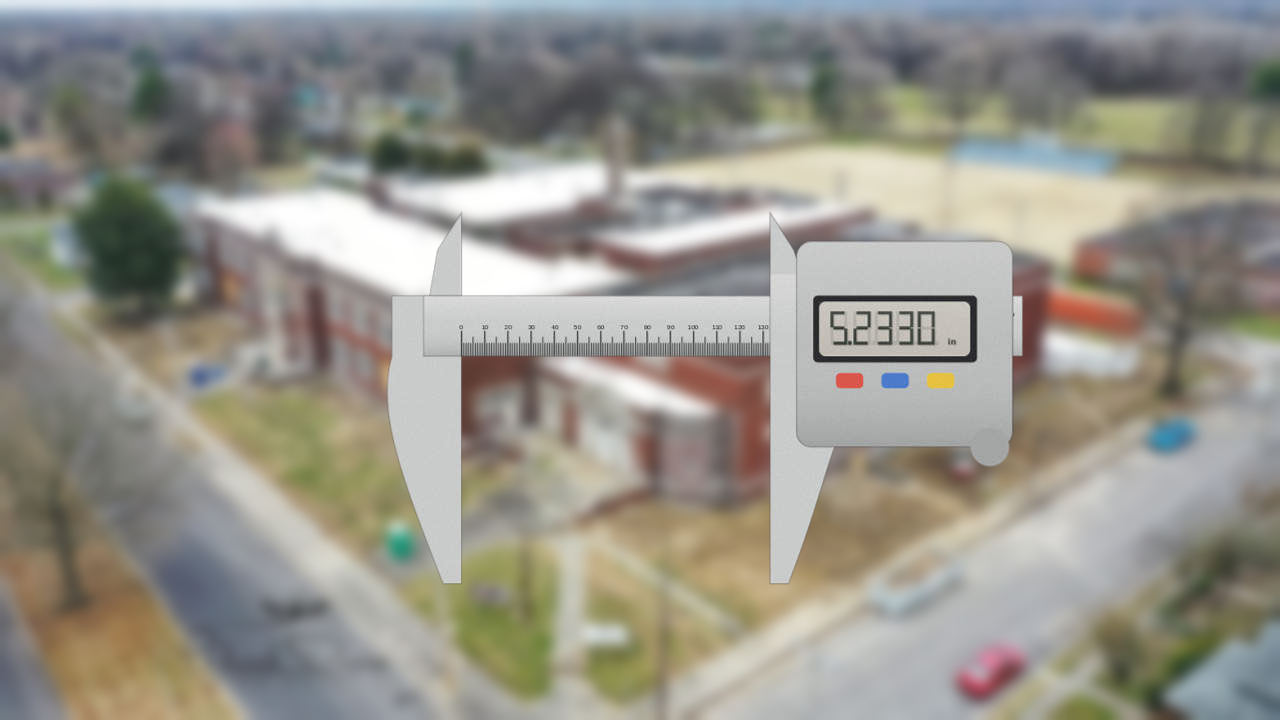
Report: 5.2330in
